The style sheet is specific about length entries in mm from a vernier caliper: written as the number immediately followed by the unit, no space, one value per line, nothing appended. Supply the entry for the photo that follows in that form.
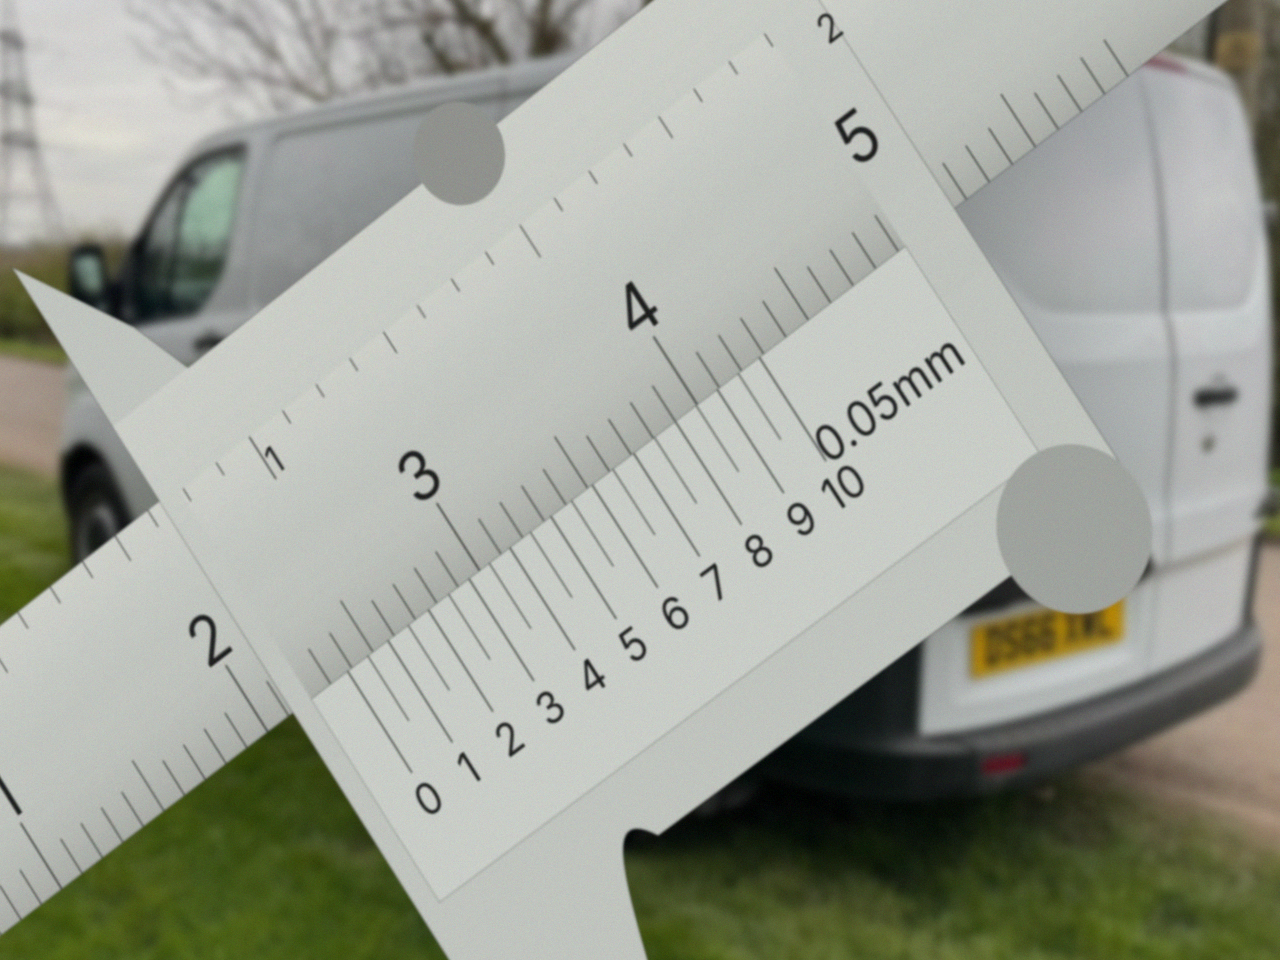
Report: 23.8mm
